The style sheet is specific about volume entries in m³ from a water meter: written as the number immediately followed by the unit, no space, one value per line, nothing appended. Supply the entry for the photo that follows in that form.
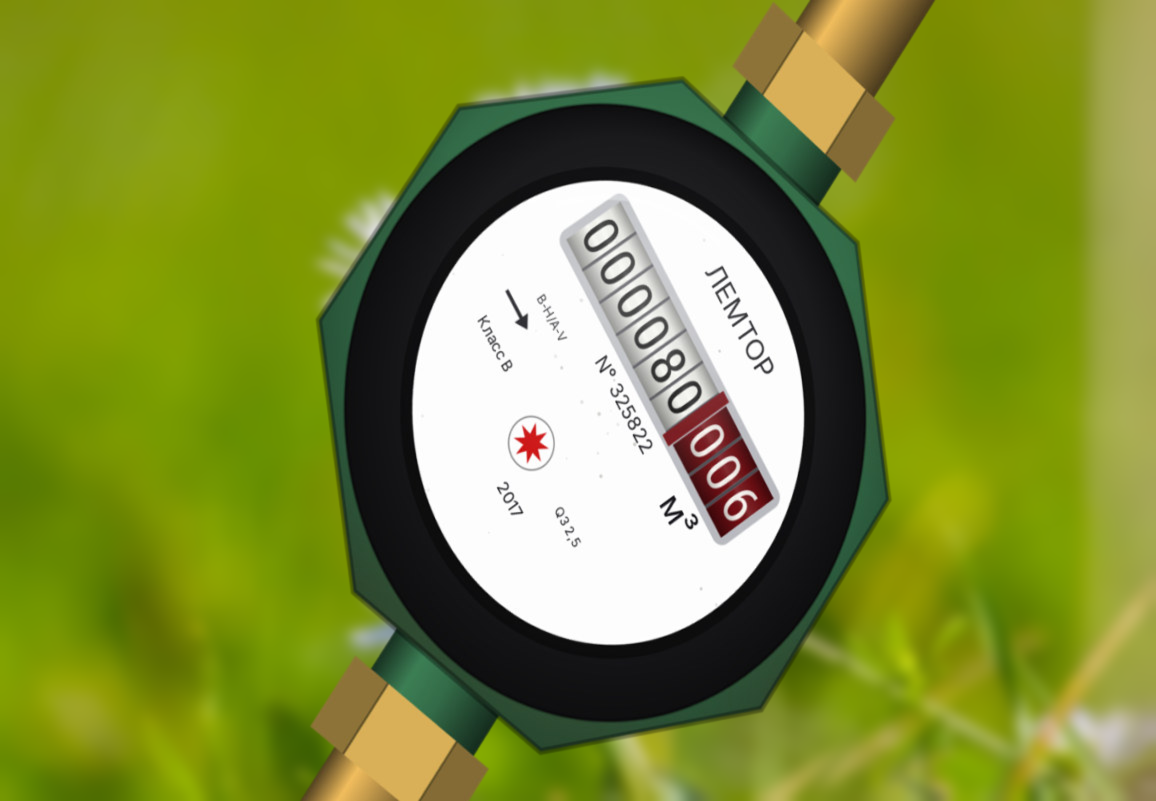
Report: 80.006m³
